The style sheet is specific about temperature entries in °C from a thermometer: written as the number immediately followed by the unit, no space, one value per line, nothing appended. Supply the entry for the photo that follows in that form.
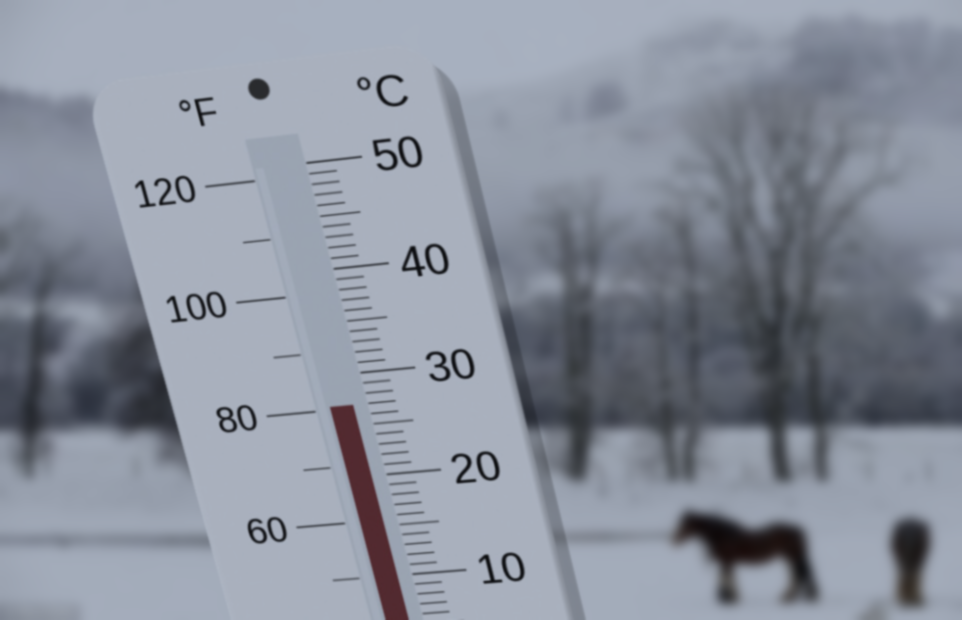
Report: 27°C
